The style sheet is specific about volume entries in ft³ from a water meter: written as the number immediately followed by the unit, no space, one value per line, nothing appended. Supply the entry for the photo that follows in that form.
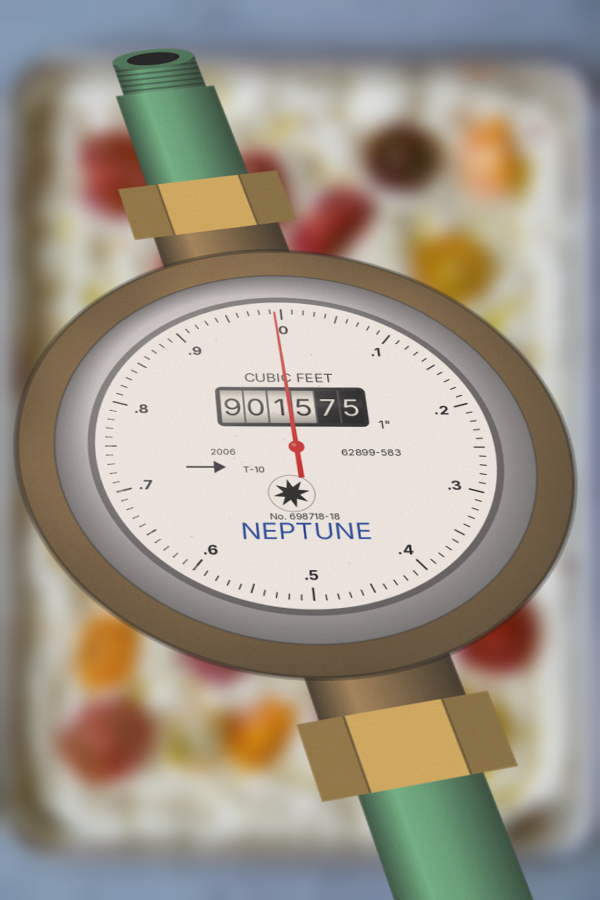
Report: 901574.99ft³
